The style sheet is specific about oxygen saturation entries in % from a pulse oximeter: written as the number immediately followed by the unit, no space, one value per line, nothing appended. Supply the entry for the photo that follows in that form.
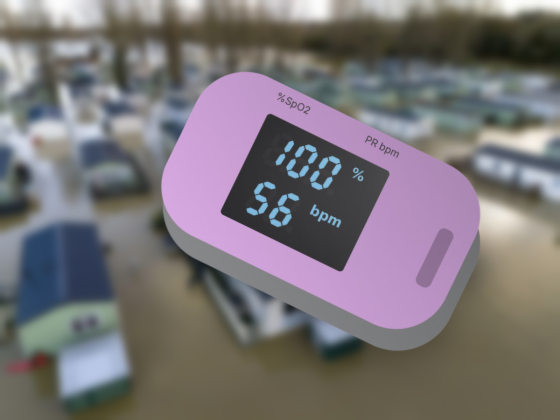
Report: 100%
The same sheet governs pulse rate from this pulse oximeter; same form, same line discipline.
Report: 56bpm
